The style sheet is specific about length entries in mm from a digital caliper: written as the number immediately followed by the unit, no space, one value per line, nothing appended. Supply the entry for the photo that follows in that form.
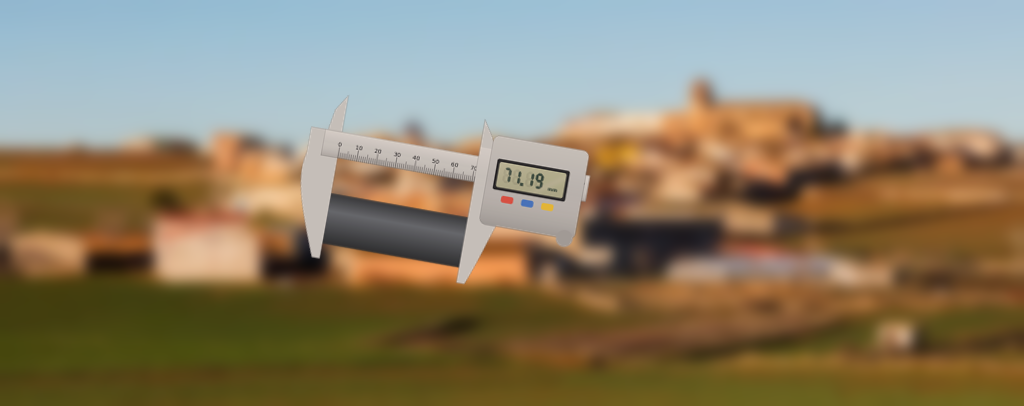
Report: 71.19mm
